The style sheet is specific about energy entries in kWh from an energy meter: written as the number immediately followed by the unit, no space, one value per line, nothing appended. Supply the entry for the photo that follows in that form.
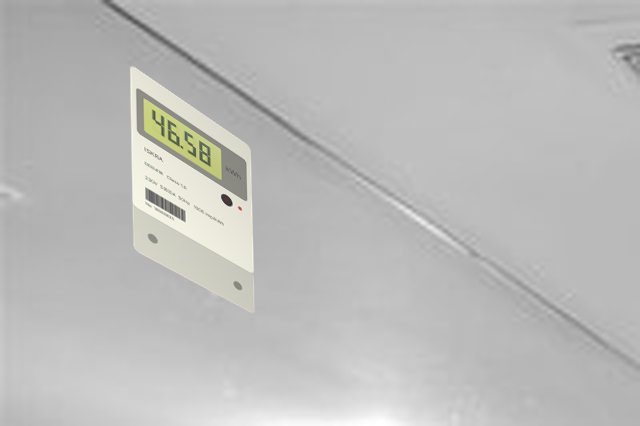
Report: 46.58kWh
